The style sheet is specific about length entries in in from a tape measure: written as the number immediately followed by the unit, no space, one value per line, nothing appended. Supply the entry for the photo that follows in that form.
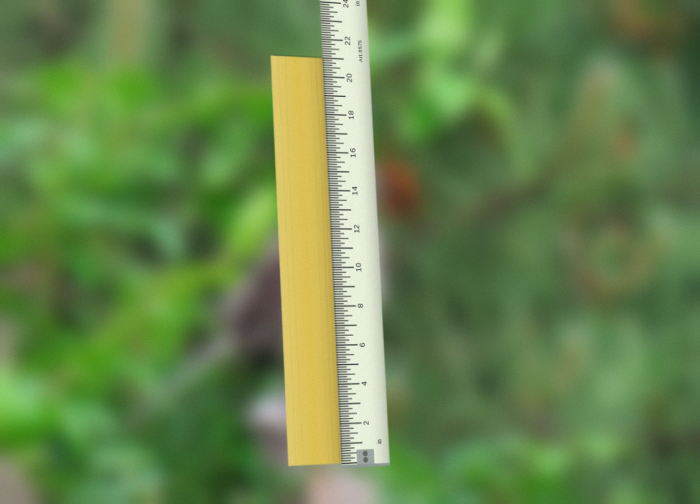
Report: 21in
